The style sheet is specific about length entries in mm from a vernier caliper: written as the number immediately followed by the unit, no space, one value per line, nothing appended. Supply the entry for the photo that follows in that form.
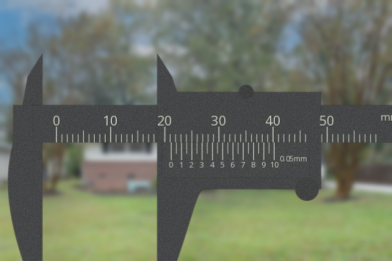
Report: 21.2mm
